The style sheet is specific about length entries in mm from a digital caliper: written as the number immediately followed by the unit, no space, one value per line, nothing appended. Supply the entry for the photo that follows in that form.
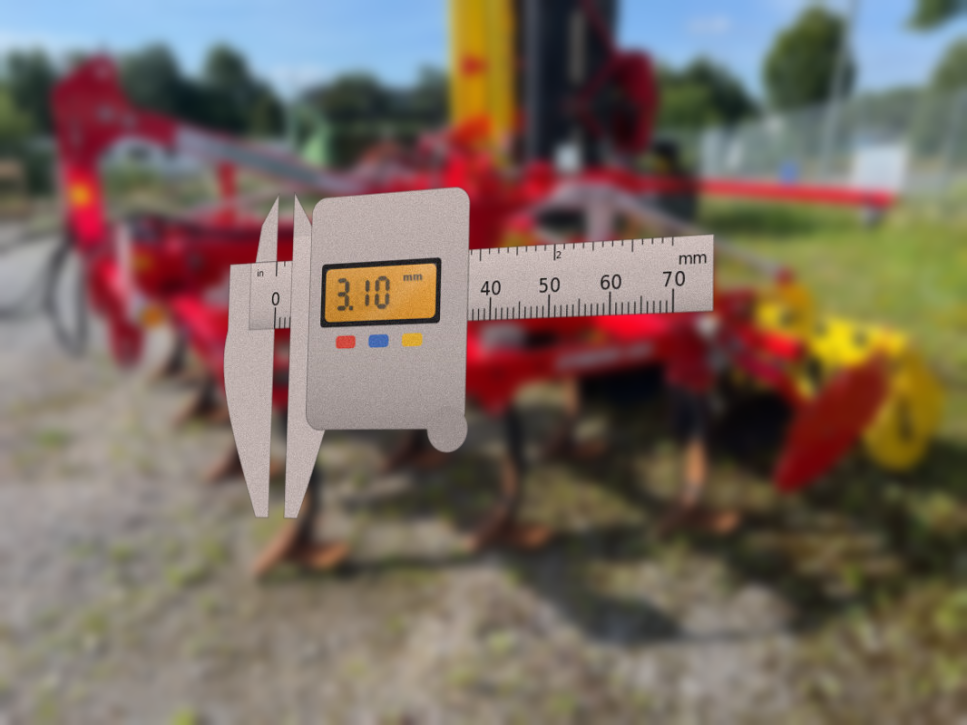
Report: 3.10mm
